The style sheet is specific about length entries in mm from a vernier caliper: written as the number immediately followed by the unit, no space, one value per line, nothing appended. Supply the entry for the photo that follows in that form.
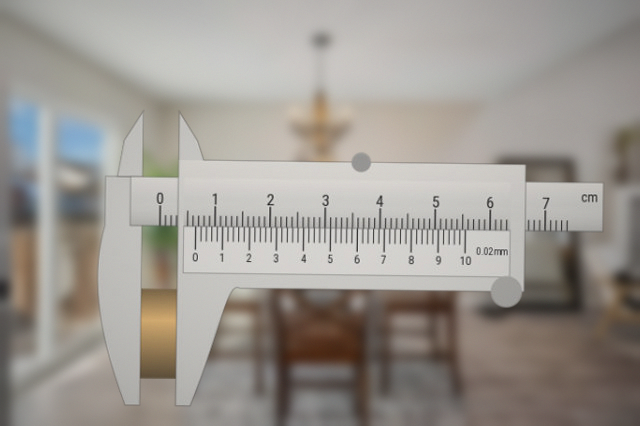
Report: 6.5mm
